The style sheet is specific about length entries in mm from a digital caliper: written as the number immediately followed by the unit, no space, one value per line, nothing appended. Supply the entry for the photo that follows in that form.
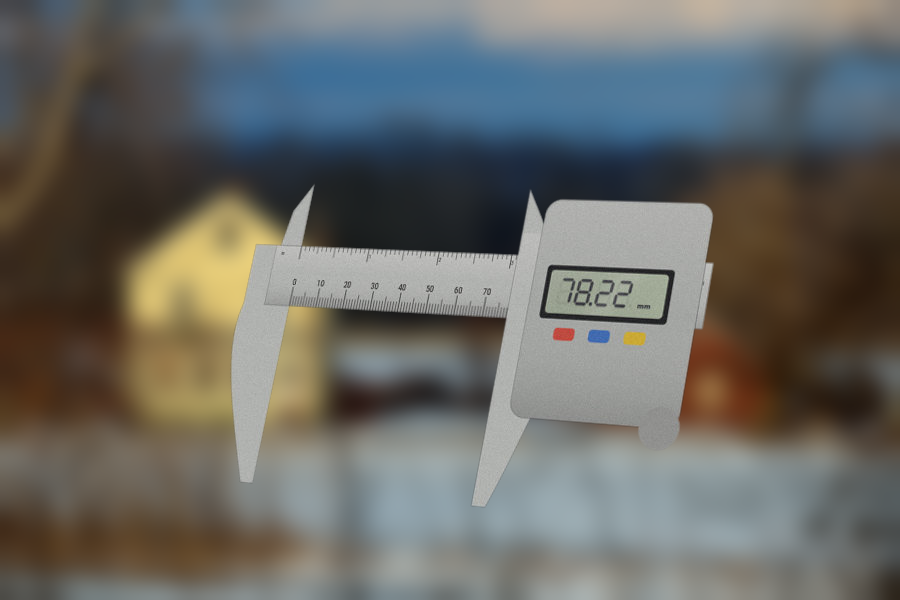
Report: 78.22mm
